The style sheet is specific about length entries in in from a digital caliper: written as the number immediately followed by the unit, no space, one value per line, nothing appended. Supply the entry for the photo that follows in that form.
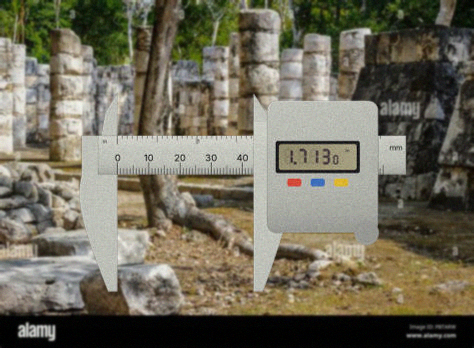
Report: 1.7130in
